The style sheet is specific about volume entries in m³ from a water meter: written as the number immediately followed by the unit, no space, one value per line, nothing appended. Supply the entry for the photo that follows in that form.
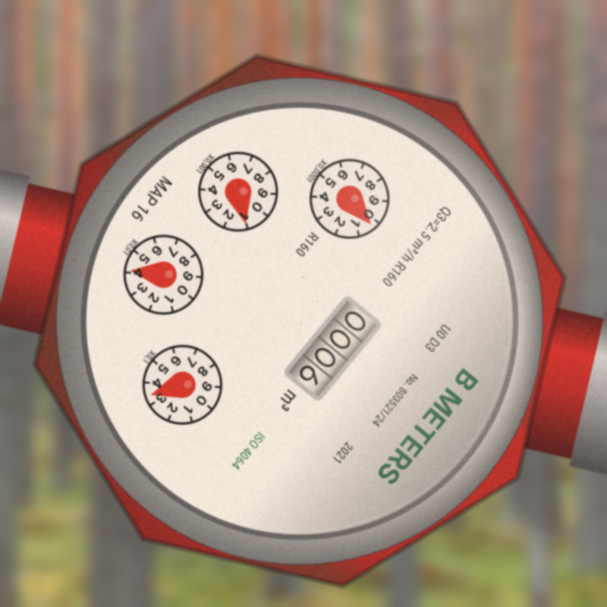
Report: 6.3410m³
